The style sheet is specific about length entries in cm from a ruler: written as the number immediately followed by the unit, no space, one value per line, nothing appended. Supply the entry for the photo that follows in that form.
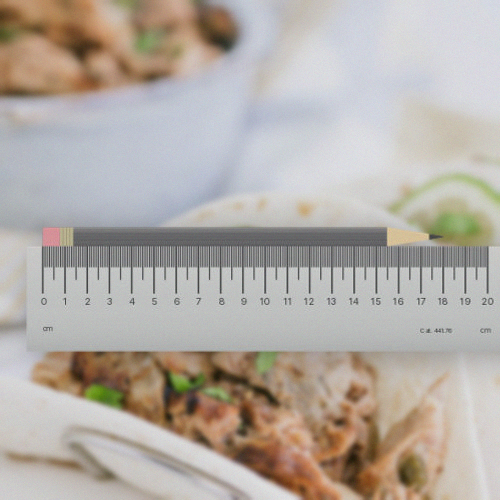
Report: 18cm
